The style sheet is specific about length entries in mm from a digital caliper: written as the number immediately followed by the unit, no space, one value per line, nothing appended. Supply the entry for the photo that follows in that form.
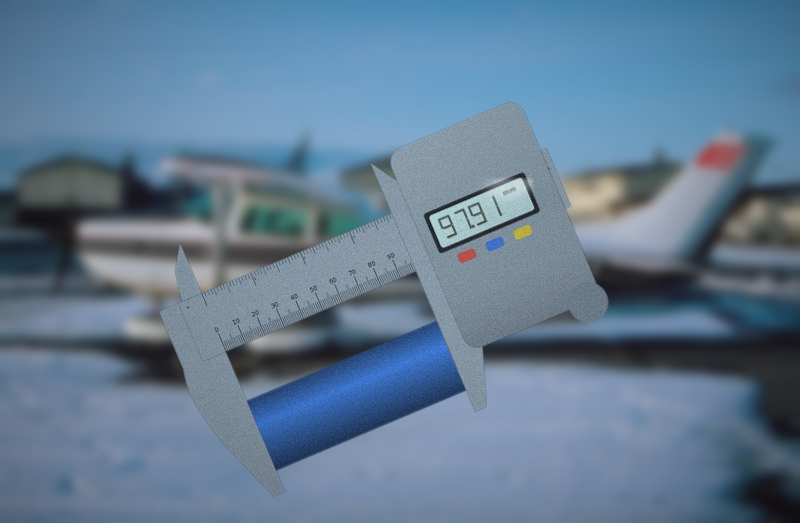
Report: 97.91mm
